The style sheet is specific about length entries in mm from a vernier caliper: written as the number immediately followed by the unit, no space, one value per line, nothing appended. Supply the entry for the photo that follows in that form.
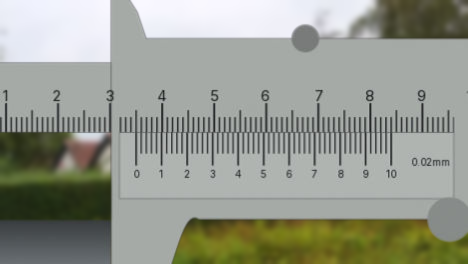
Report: 35.0mm
